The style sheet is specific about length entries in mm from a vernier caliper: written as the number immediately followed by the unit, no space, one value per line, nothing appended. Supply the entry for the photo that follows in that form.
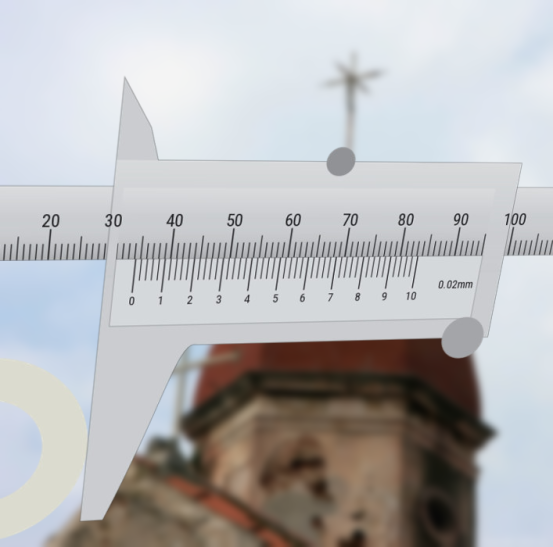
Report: 34.2mm
